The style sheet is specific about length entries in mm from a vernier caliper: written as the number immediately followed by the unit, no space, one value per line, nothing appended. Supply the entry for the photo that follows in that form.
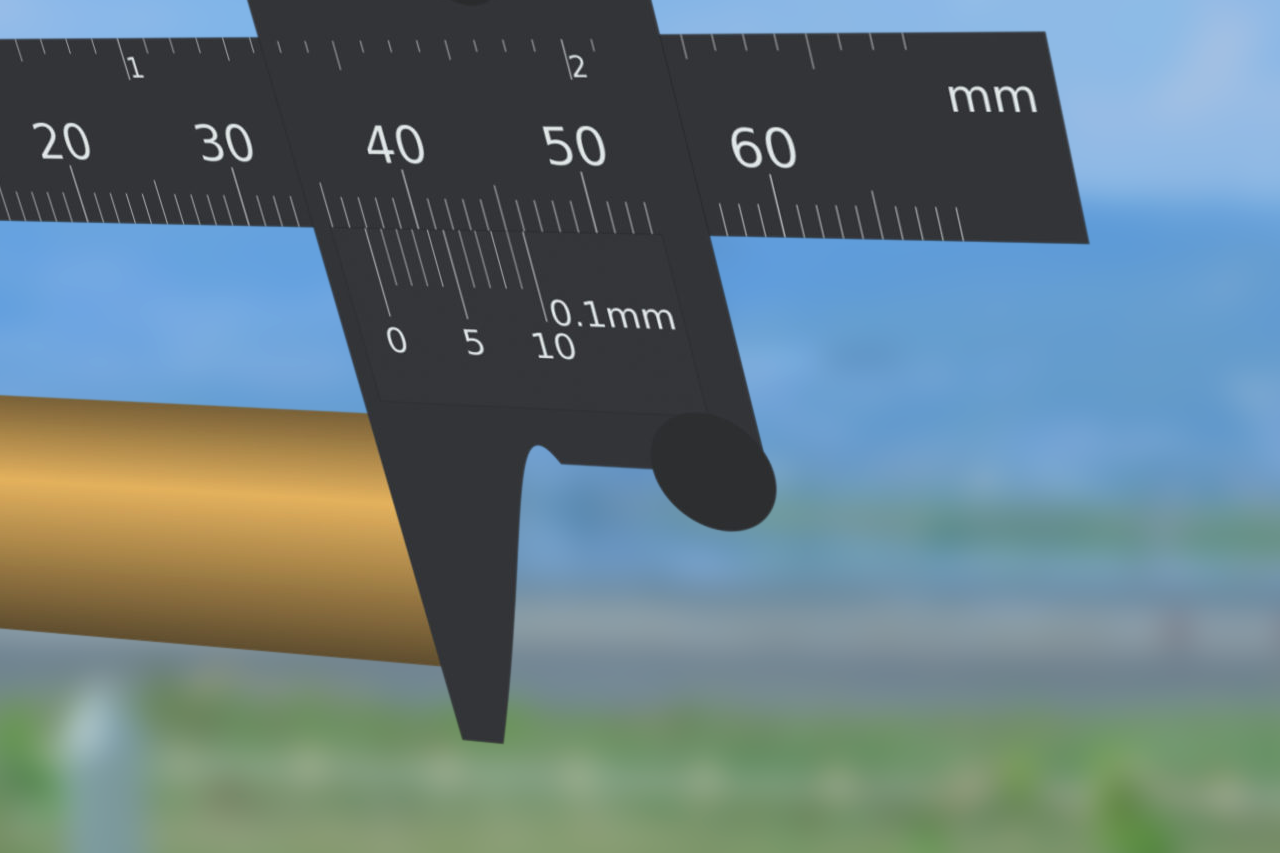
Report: 36.9mm
